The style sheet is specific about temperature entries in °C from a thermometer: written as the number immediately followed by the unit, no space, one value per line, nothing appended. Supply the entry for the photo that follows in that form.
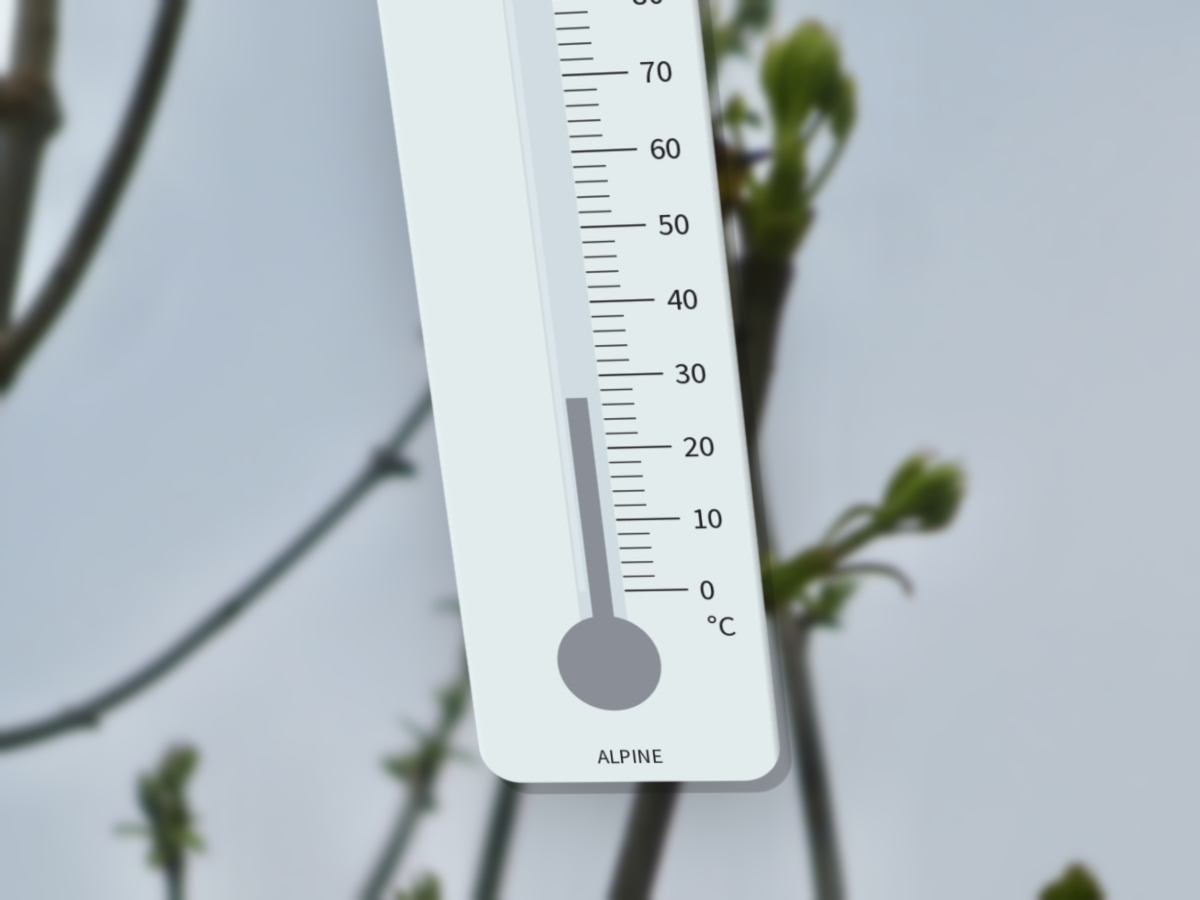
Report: 27°C
